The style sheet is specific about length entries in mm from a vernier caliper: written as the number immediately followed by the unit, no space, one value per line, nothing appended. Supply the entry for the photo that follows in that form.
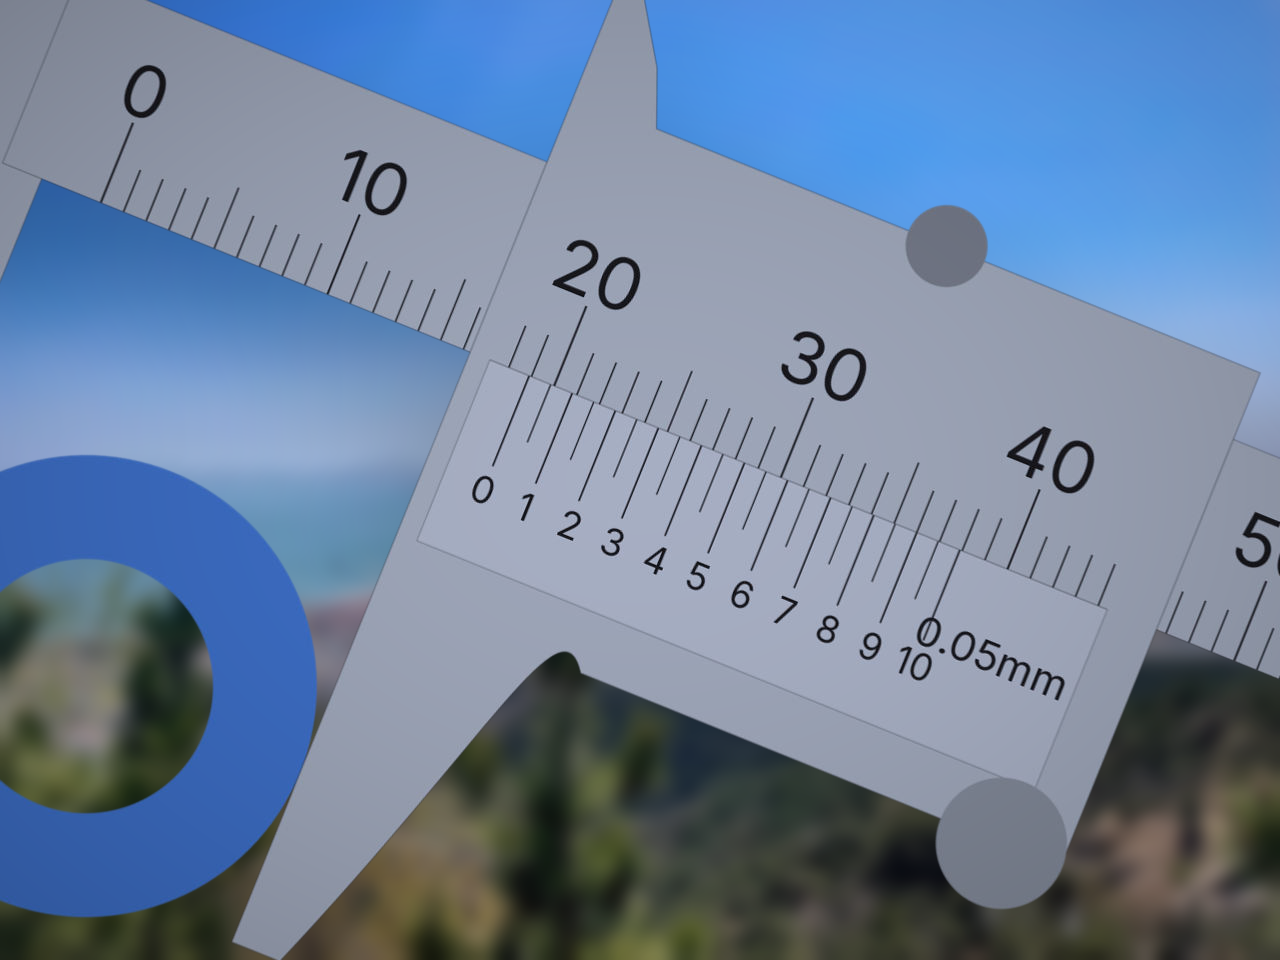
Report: 18.90mm
